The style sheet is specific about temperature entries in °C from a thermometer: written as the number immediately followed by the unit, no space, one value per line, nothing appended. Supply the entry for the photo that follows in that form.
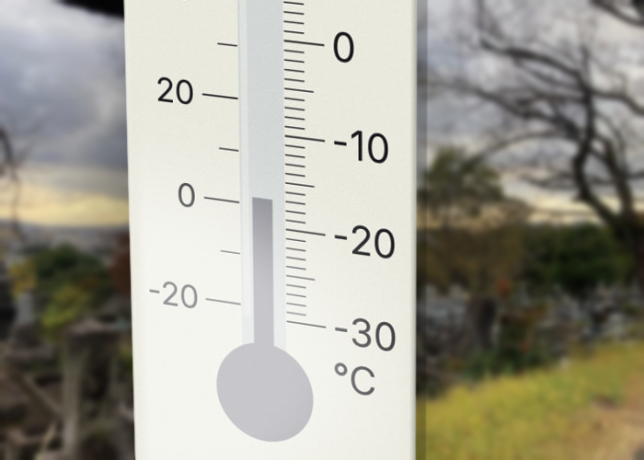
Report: -17°C
